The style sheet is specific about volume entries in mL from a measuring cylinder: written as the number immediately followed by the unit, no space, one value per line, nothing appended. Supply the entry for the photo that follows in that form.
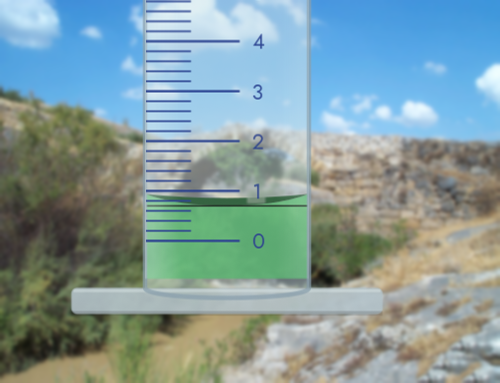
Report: 0.7mL
